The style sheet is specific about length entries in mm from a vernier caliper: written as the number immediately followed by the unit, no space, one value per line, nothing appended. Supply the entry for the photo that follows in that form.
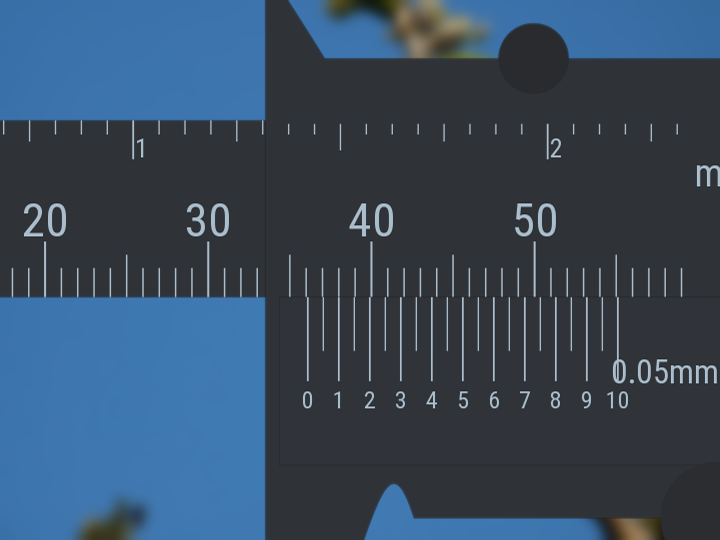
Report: 36.1mm
